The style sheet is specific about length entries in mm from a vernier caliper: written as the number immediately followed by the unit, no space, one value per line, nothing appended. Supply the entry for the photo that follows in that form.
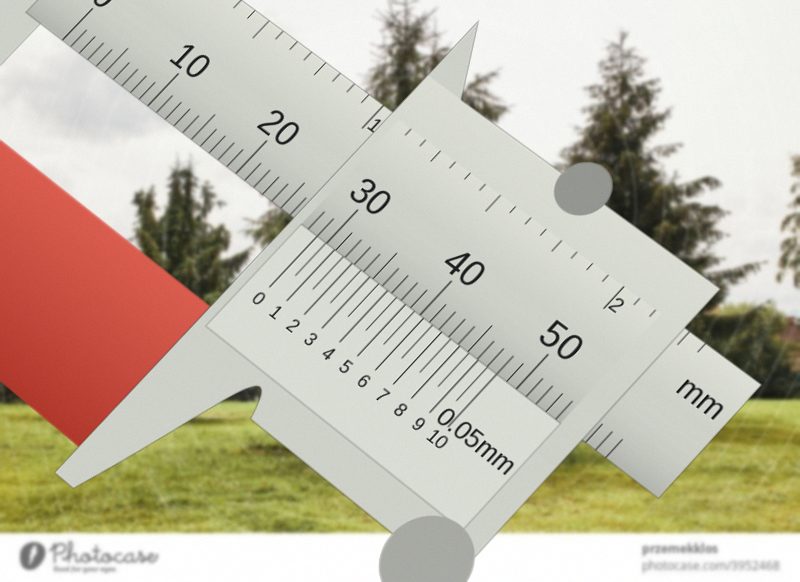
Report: 29.0mm
